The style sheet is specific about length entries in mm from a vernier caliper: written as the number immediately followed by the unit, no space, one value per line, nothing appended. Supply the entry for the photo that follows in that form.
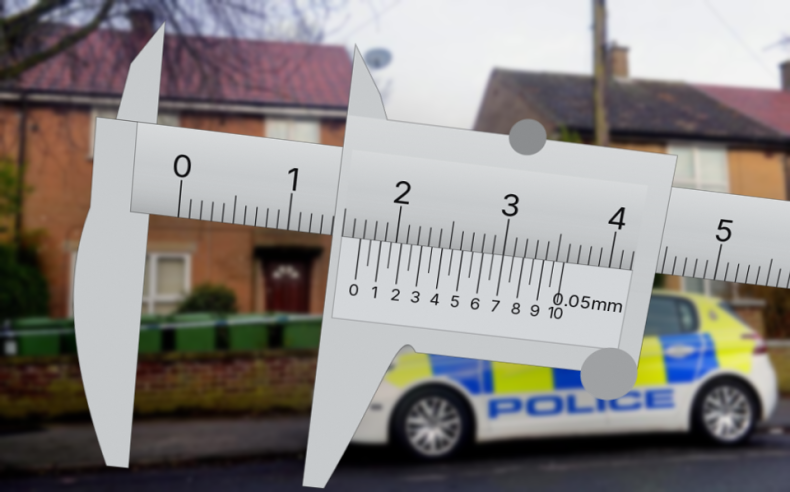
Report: 16.7mm
